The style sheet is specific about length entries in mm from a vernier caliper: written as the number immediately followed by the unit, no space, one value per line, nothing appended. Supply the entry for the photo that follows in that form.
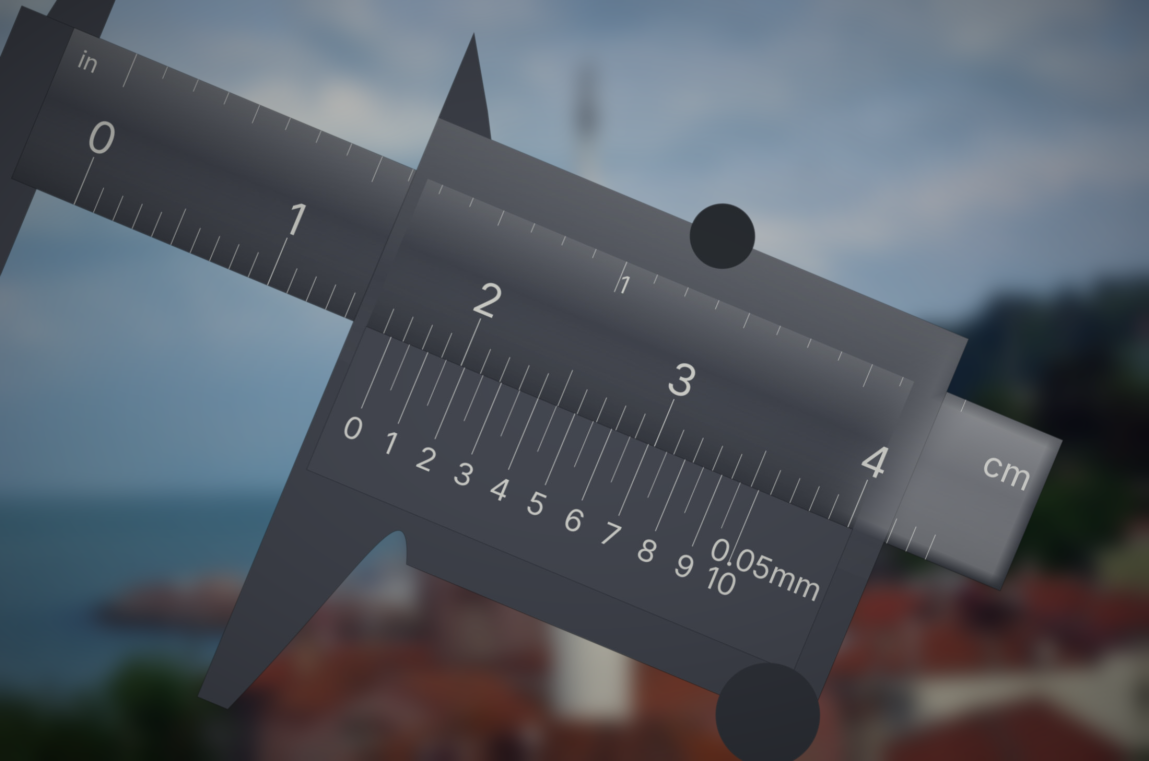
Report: 16.4mm
